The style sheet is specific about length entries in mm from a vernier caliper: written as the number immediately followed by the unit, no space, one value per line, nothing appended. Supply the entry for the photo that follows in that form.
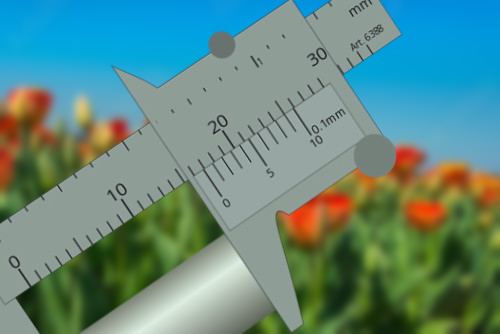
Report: 16.9mm
